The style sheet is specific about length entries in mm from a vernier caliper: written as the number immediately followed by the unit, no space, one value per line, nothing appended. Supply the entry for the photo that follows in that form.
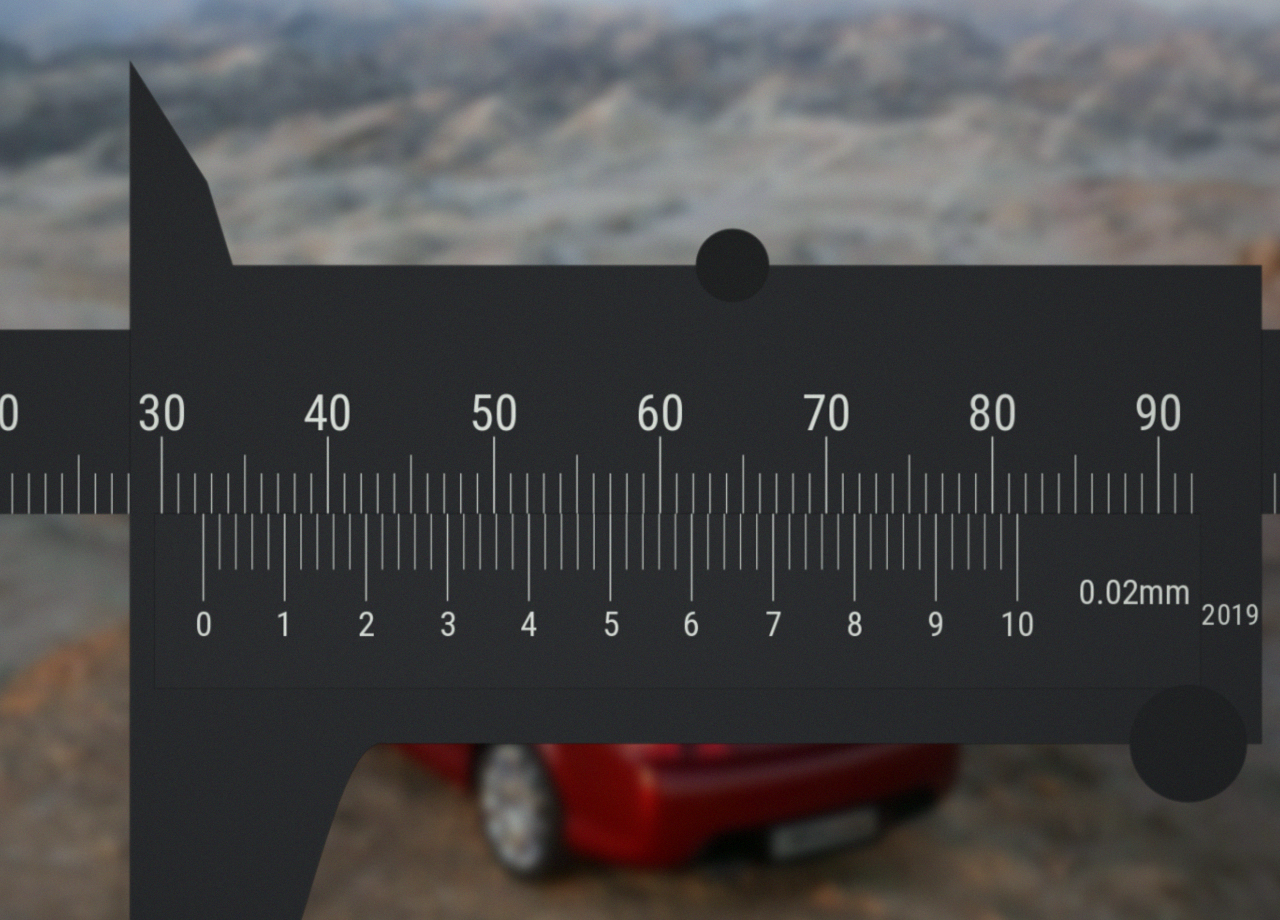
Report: 32.5mm
